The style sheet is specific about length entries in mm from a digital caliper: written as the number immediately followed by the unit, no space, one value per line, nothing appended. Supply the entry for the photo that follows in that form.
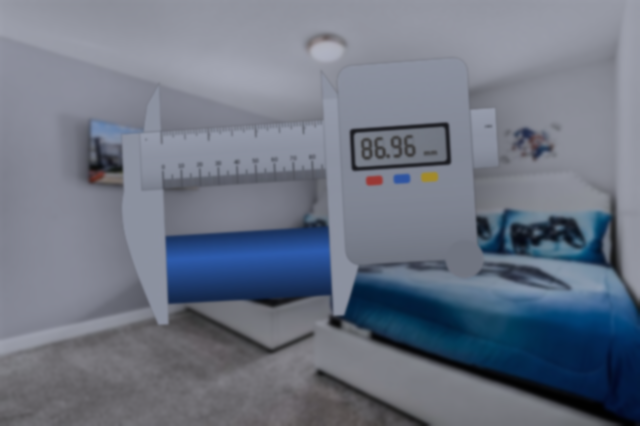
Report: 86.96mm
